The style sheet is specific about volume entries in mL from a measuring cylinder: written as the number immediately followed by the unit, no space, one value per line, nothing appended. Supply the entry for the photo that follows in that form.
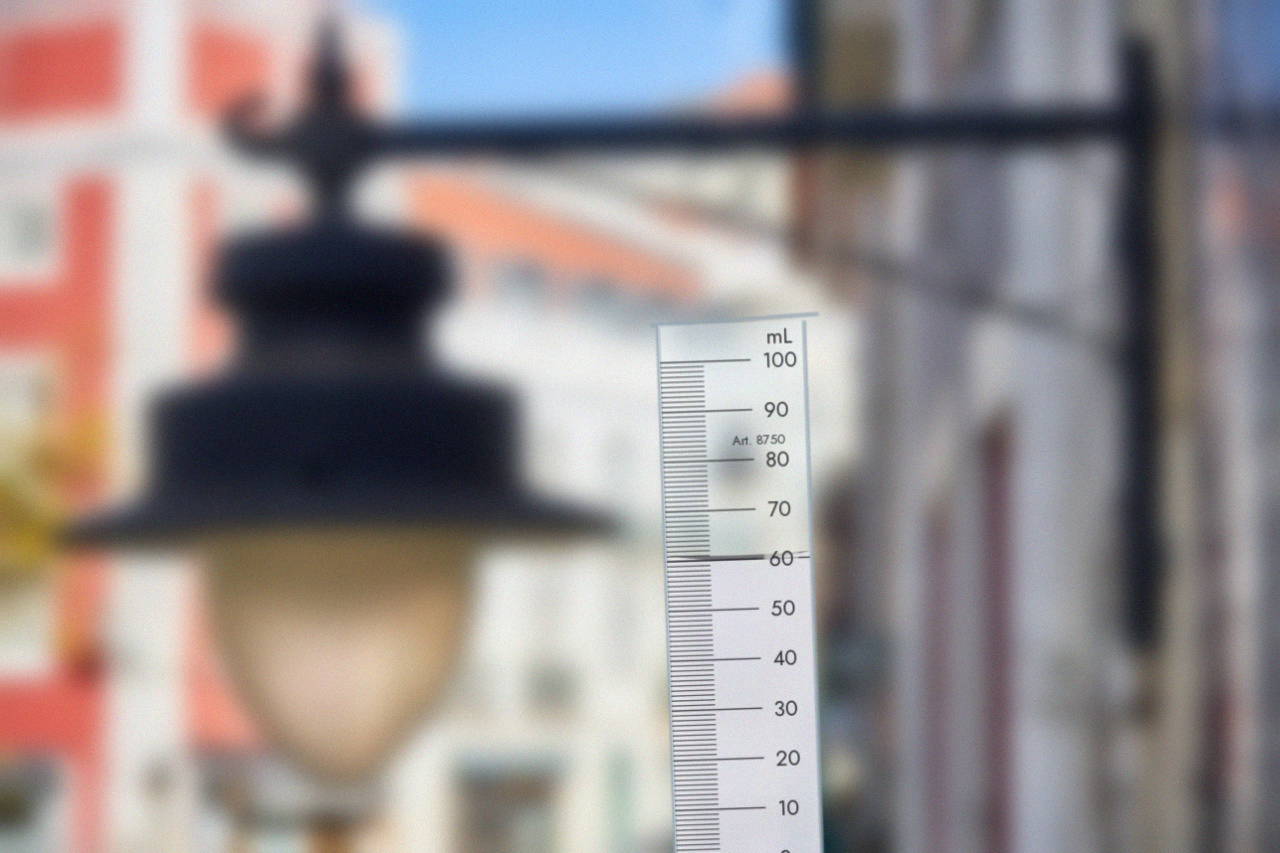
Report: 60mL
